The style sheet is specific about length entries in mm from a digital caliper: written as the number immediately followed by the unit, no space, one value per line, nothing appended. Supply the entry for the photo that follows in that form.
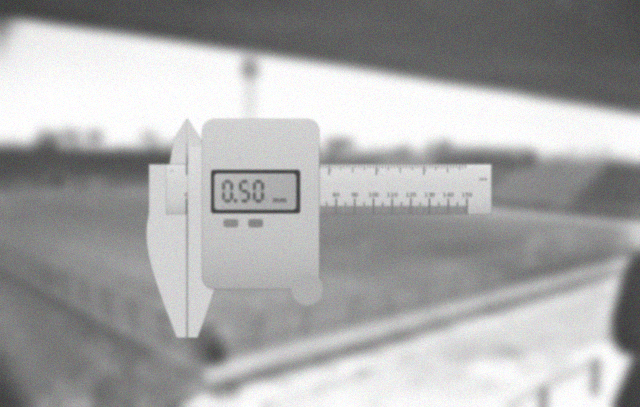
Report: 0.50mm
